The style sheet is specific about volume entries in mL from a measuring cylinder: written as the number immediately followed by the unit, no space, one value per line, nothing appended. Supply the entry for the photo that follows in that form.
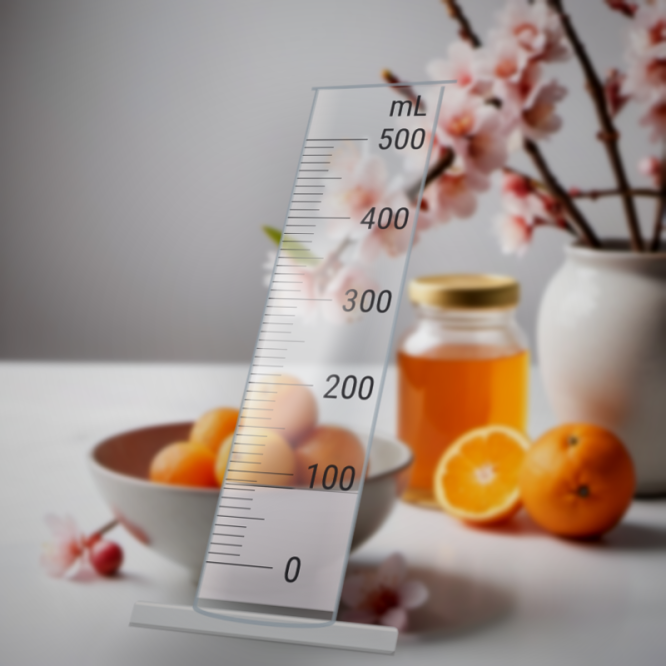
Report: 85mL
